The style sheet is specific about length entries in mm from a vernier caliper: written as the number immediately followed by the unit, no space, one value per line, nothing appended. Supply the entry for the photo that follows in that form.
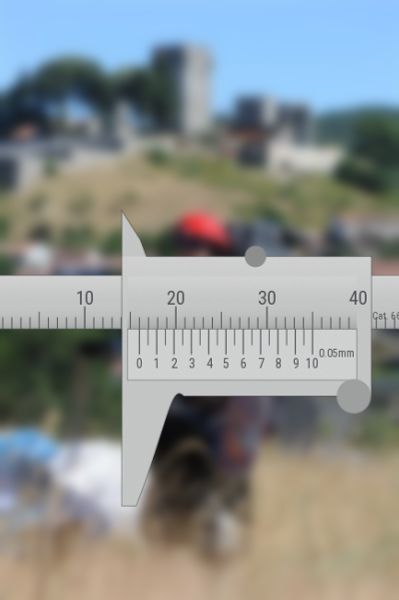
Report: 16.0mm
